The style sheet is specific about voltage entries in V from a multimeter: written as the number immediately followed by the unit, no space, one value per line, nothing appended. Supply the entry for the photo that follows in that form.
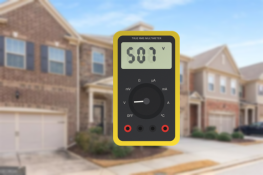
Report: 507V
